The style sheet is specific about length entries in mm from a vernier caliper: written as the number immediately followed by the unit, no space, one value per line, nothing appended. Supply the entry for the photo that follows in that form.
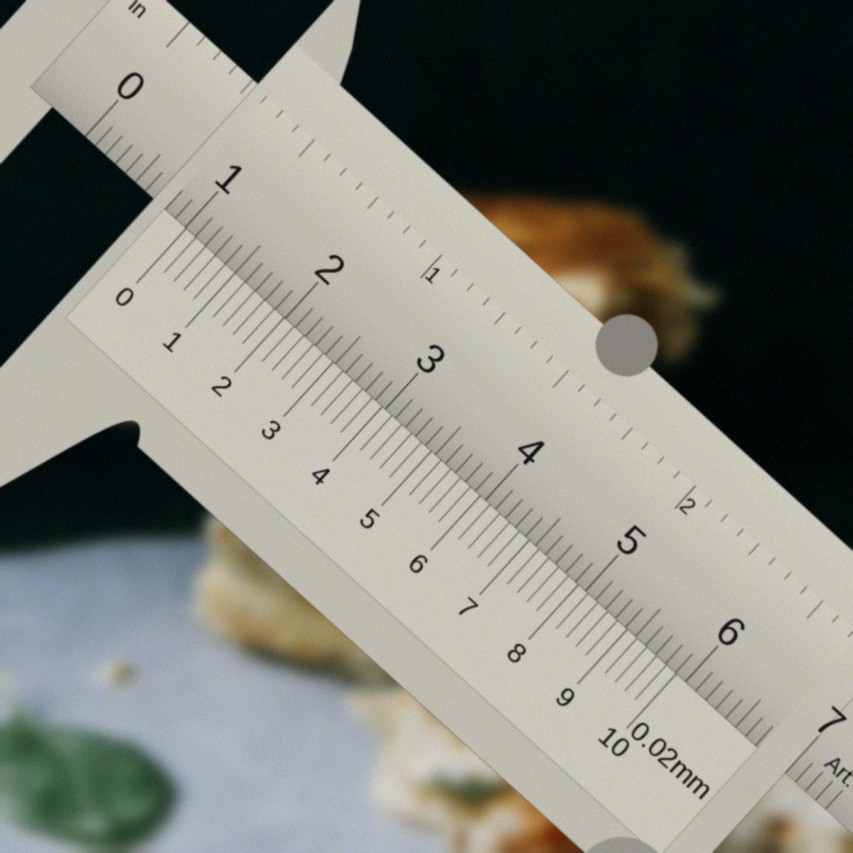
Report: 10.1mm
